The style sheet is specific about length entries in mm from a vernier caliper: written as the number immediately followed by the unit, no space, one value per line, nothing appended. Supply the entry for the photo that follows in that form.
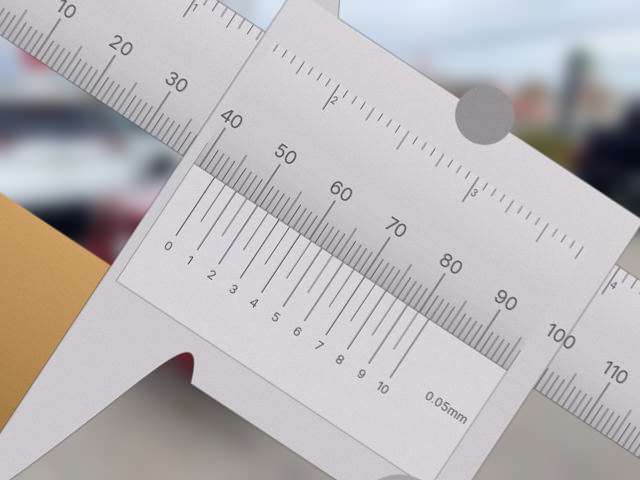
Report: 42.8mm
